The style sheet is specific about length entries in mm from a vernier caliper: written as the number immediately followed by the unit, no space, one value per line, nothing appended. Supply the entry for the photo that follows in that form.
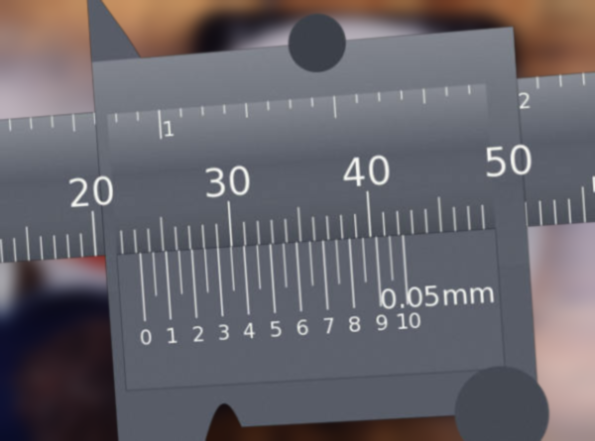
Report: 23.3mm
